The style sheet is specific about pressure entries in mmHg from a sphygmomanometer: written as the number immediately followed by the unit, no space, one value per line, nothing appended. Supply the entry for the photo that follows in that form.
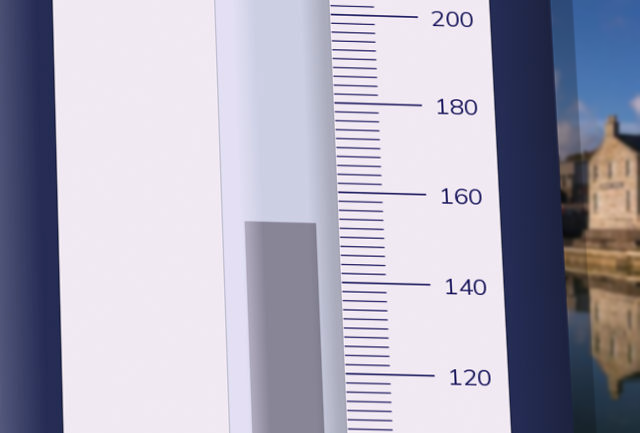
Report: 153mmHg
